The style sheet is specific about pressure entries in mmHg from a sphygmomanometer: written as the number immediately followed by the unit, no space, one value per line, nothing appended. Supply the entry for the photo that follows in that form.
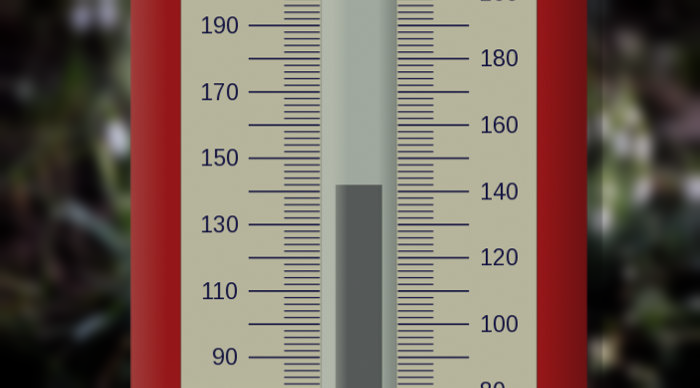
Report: 142mmHg
